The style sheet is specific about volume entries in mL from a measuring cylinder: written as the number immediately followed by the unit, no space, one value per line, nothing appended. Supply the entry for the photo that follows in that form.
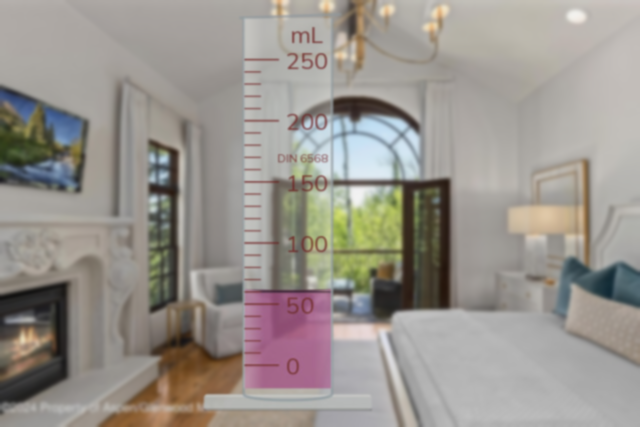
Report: 60mL
